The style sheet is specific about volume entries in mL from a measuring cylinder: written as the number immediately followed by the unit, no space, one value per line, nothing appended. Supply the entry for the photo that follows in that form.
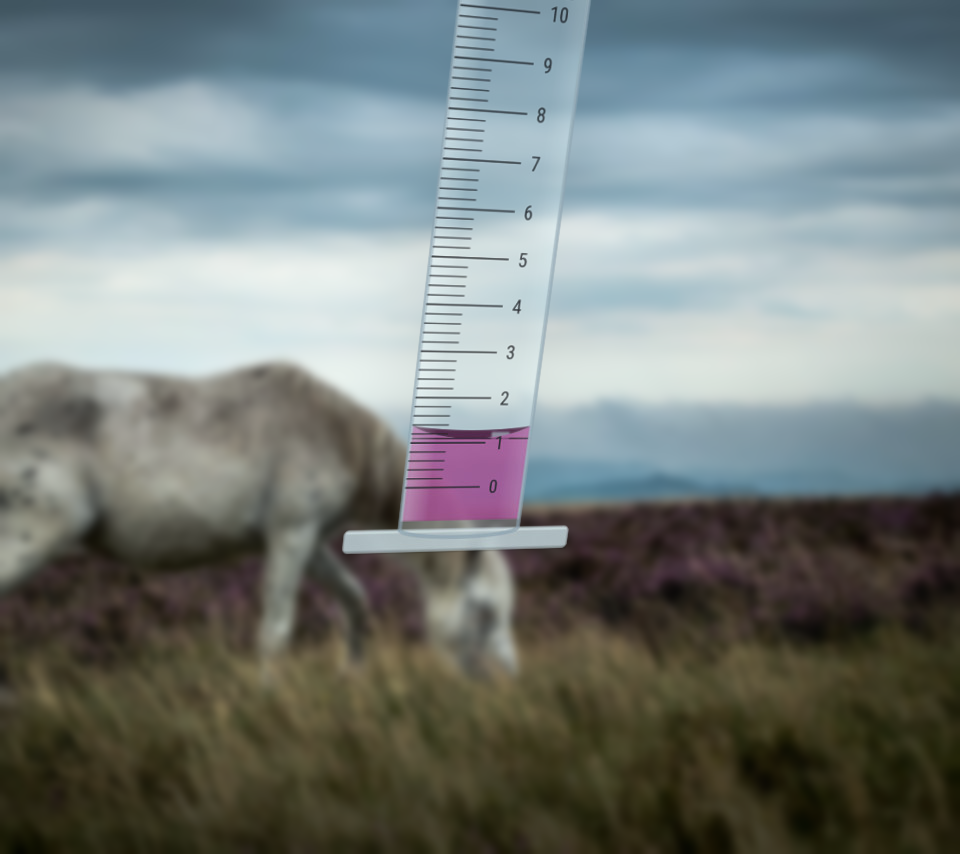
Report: 1.1mL
